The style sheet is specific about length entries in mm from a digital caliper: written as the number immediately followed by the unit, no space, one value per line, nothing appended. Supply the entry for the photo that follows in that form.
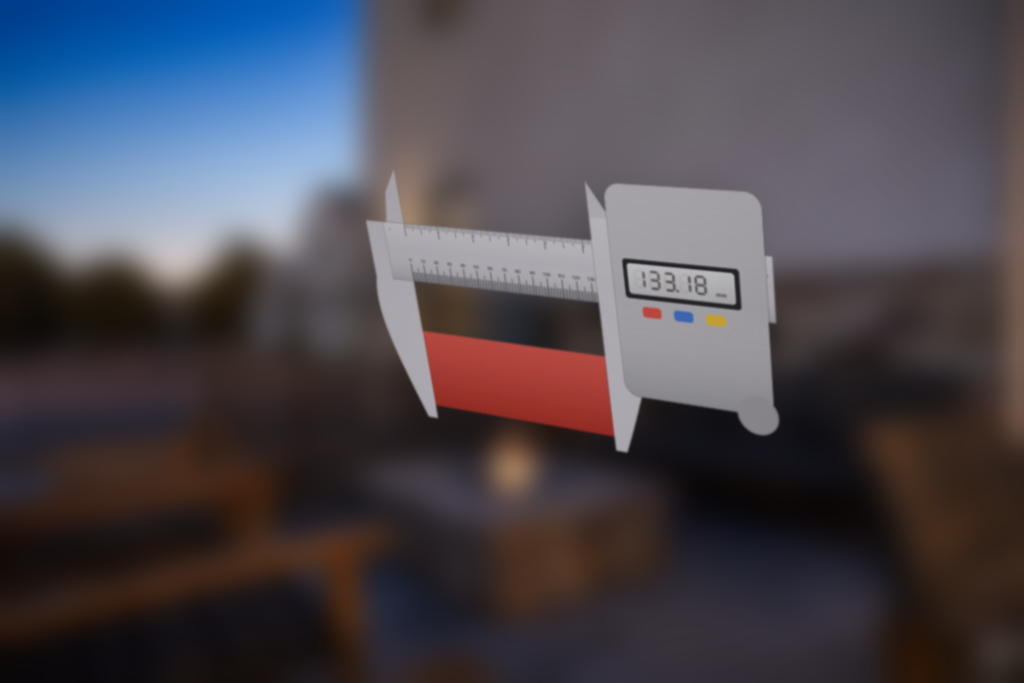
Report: 133.18mm
